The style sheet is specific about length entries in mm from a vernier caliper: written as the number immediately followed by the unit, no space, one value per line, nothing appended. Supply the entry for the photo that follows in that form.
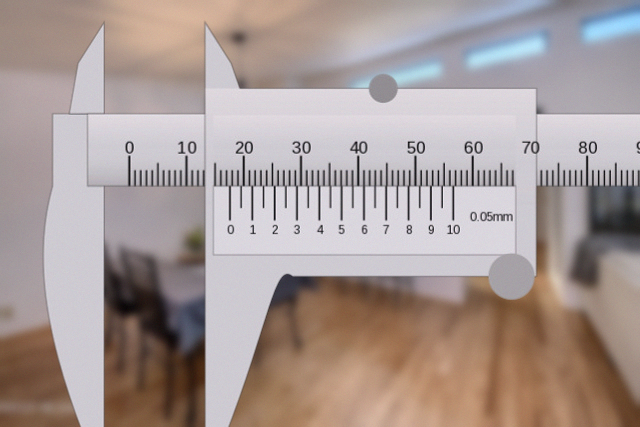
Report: 17.6mm
